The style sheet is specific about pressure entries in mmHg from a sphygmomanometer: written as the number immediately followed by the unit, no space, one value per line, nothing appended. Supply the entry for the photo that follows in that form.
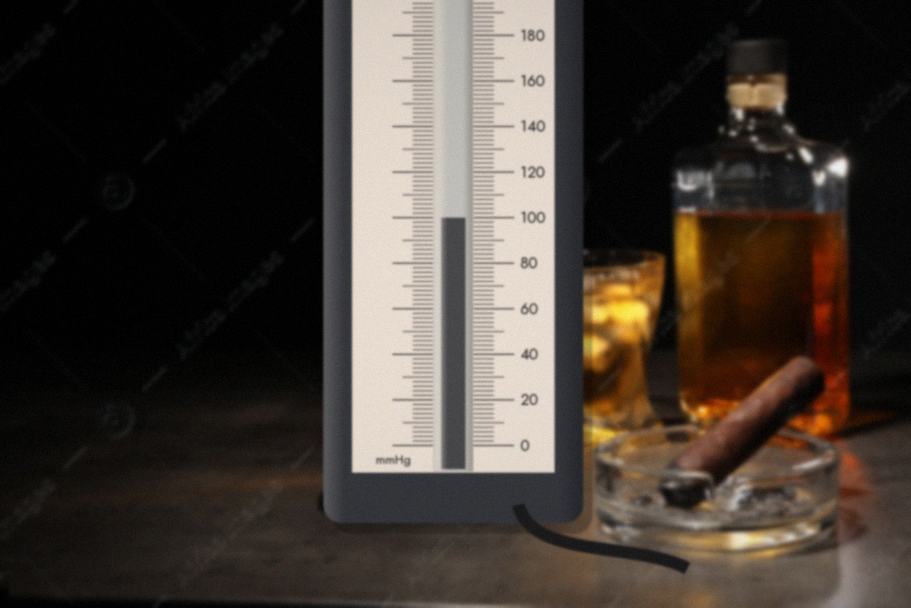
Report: 100mmHg
